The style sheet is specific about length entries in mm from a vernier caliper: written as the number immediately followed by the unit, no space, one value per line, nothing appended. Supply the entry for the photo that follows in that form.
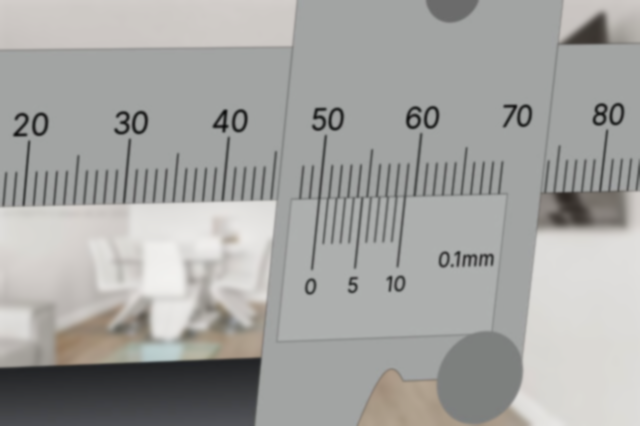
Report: 50.0mm
